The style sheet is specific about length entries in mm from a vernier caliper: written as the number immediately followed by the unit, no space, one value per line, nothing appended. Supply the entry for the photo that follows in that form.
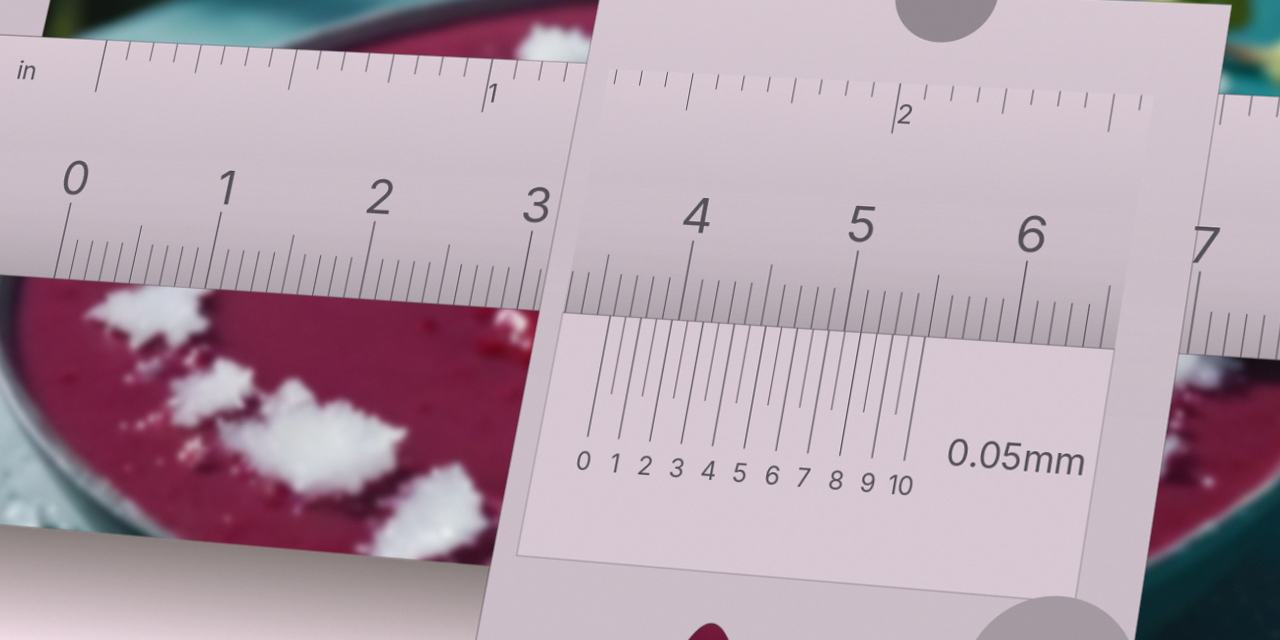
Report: 35.8mm
